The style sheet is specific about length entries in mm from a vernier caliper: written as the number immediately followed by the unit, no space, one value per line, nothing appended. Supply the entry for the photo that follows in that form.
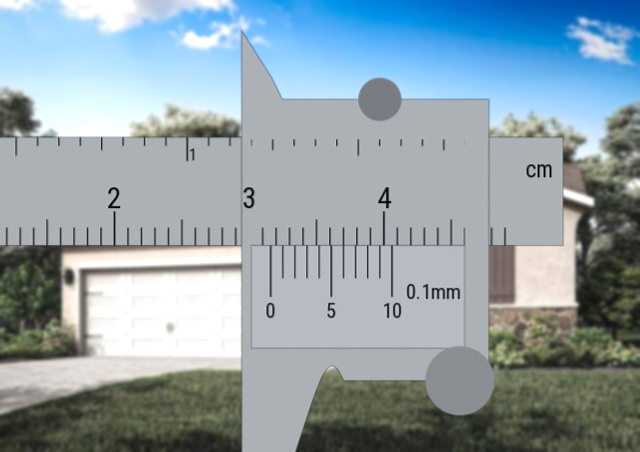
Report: 31.6mm
